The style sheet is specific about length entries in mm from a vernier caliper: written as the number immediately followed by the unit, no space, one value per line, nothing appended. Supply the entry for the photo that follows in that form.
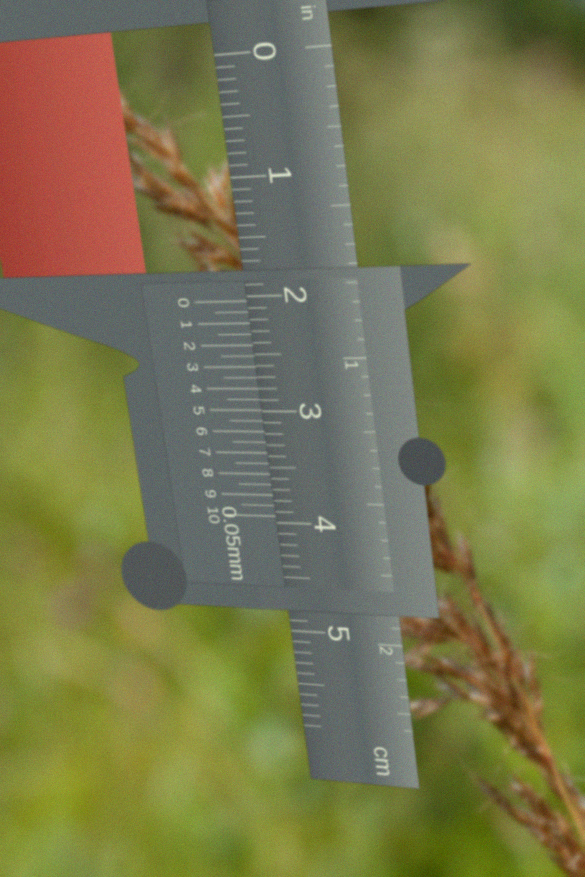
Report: 20.4mm
